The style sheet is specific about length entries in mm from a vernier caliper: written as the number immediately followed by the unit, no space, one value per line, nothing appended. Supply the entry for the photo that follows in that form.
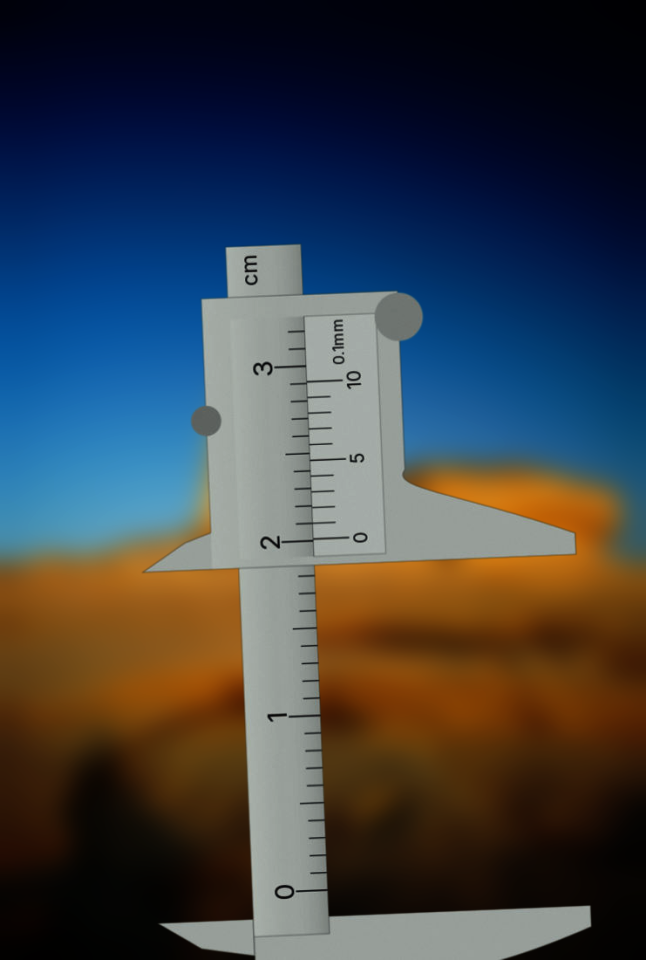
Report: 20.1mm
